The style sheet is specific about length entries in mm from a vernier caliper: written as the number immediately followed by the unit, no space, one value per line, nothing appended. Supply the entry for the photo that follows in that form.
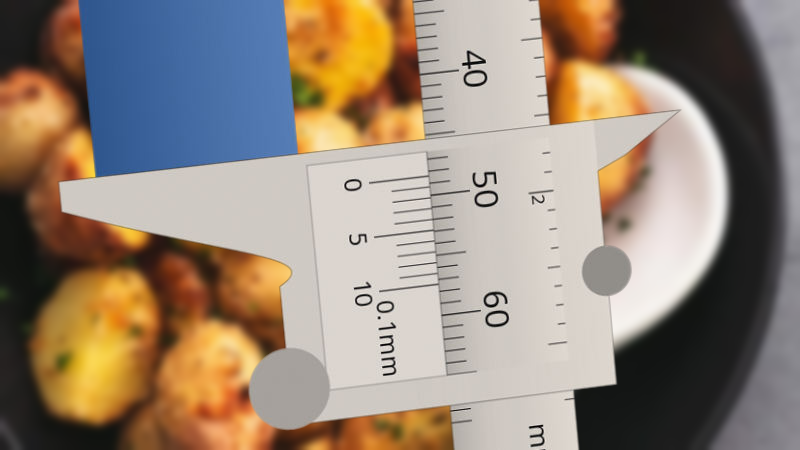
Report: 48.4mm
